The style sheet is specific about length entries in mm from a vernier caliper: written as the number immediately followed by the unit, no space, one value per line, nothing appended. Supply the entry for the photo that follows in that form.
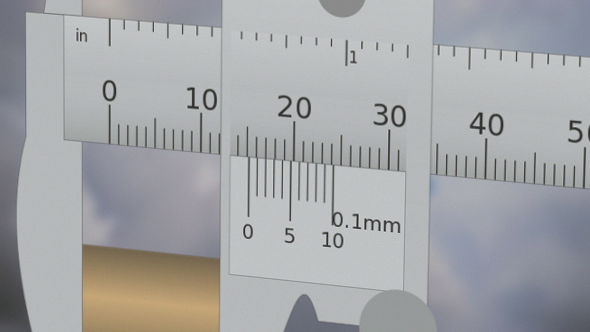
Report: 15.2mm
